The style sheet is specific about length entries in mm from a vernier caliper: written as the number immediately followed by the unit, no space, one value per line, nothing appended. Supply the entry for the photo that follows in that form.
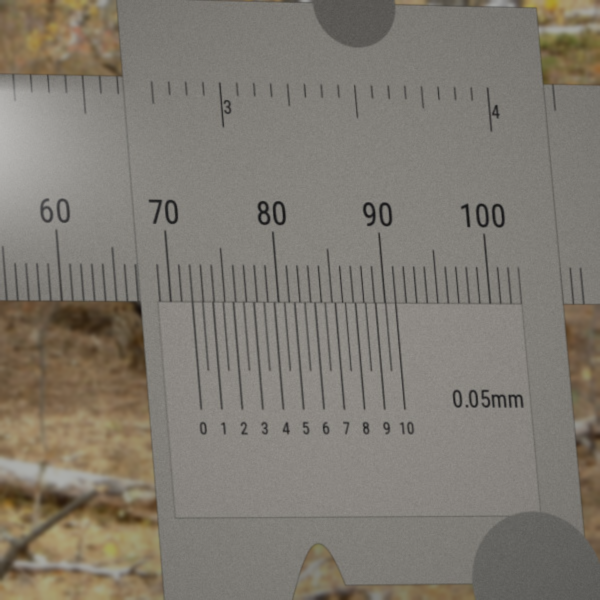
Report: 72.0mm
